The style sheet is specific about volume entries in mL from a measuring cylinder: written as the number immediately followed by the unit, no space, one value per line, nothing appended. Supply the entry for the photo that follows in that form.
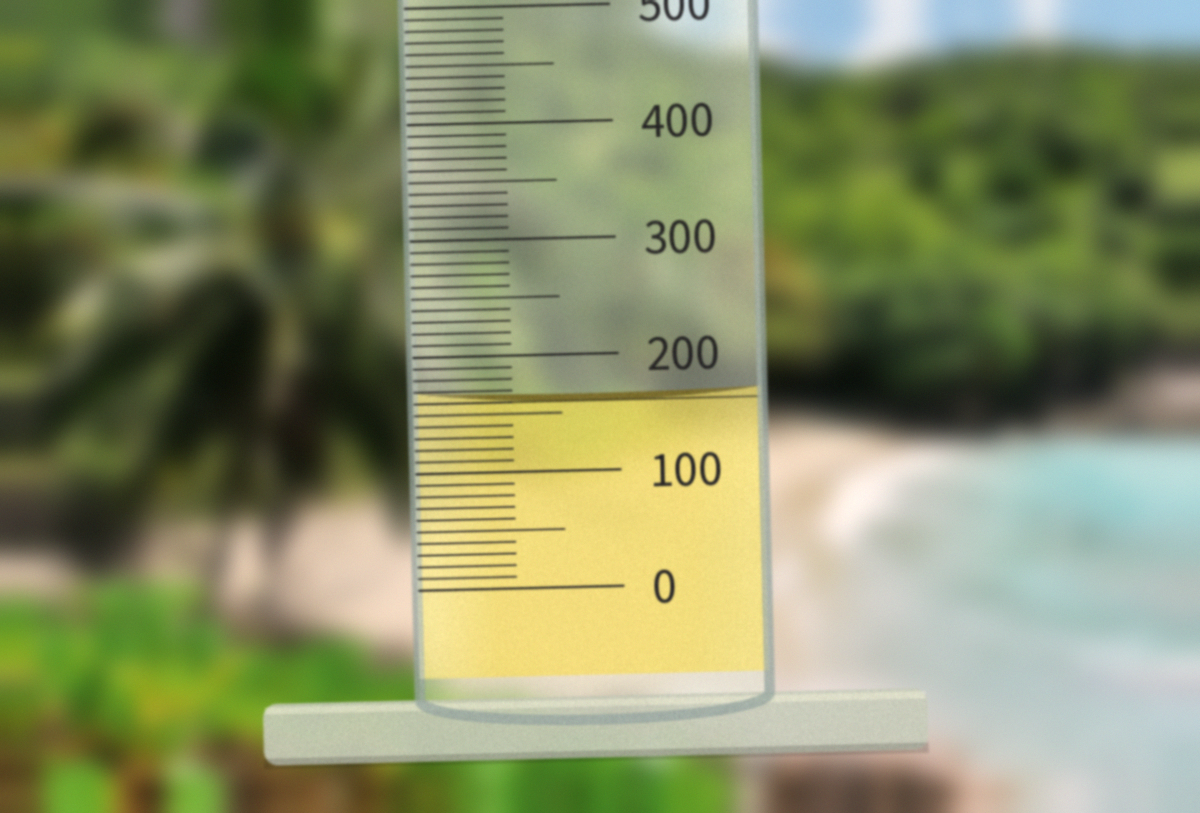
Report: 160mL
